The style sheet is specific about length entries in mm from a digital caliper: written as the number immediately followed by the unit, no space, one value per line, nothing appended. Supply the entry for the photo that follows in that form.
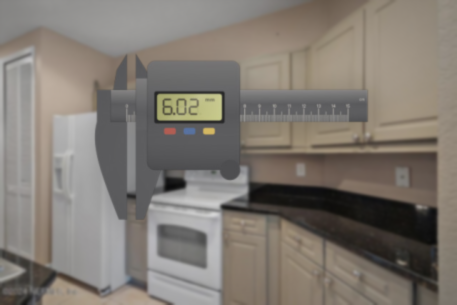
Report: 6.02mm
